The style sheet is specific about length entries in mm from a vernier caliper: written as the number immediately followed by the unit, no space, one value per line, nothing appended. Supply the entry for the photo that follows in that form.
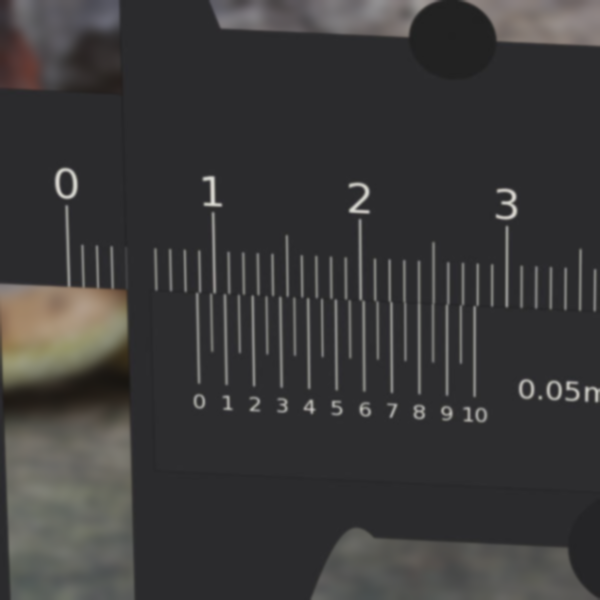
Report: 8.8mm
